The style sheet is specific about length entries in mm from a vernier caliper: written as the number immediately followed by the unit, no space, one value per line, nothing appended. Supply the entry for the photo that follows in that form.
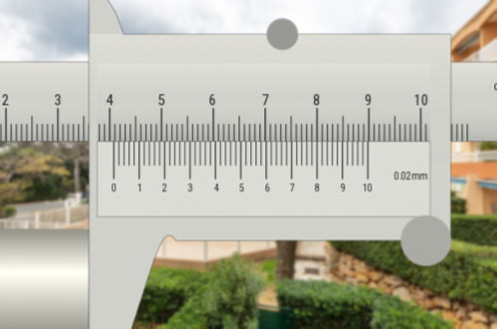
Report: 40.8mm
